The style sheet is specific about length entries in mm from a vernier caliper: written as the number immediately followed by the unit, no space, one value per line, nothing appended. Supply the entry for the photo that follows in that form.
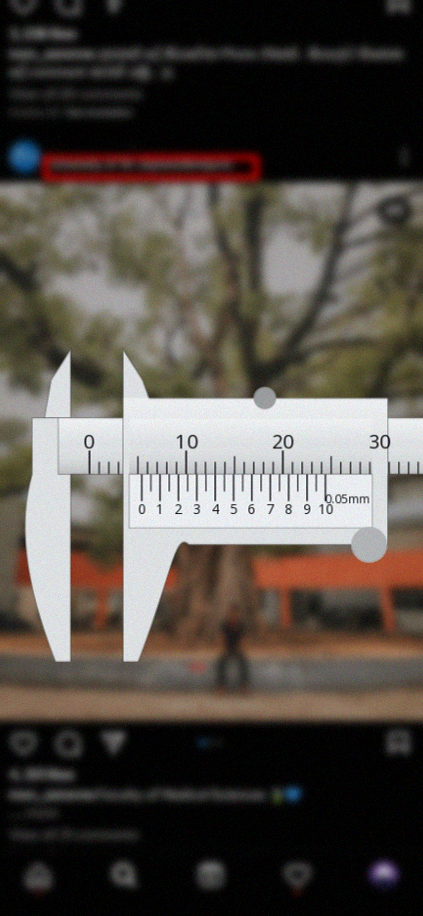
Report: 5.4mm
